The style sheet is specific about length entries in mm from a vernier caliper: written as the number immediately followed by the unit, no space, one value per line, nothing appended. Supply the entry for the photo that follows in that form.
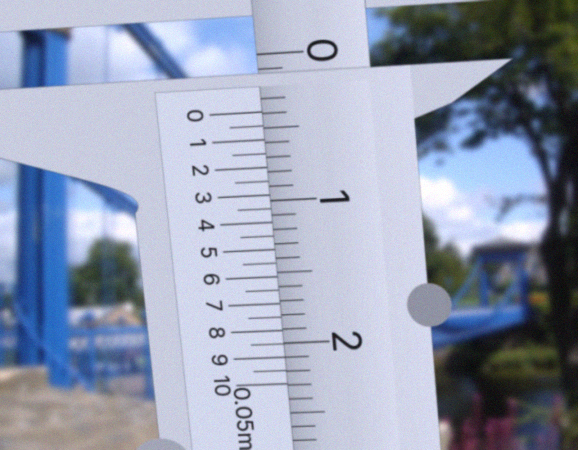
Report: 3.9mm
